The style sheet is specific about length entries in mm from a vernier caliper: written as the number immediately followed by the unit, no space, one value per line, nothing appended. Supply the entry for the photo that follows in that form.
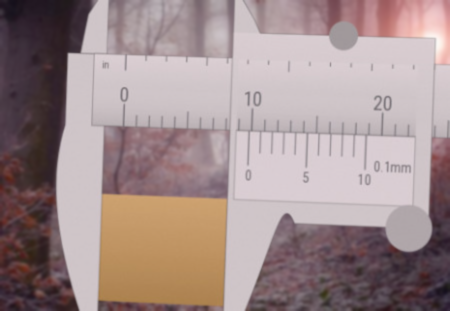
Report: 9.8mm
